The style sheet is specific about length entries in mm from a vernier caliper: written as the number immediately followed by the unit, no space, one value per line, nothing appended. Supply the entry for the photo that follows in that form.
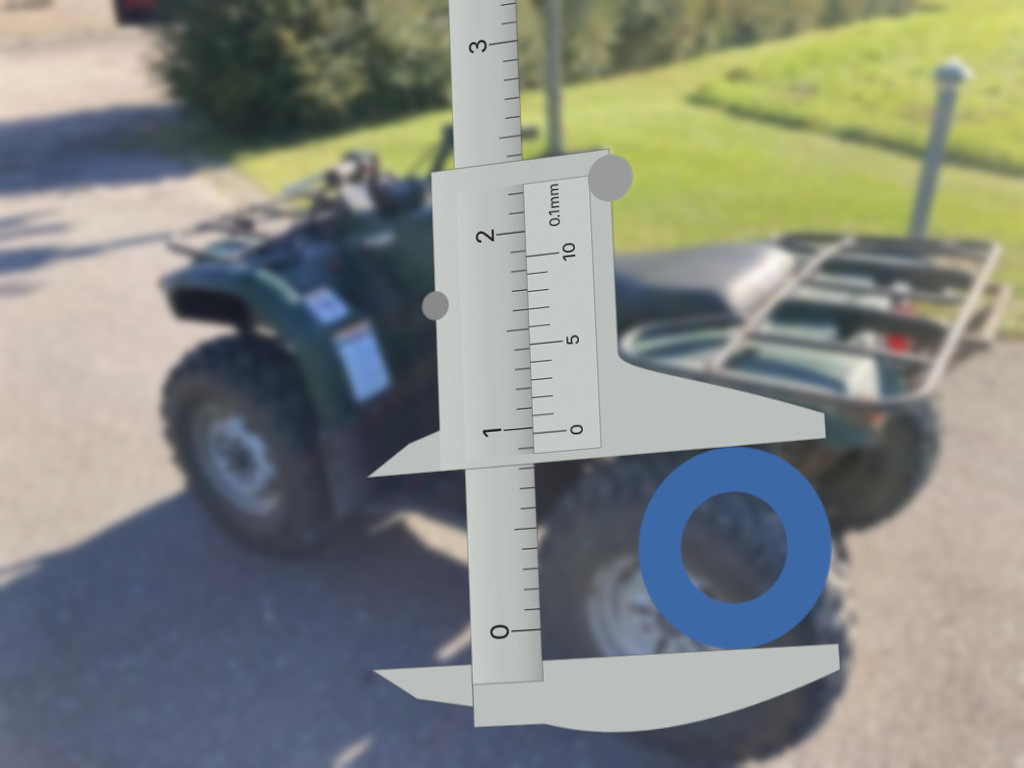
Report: 9.7mm
